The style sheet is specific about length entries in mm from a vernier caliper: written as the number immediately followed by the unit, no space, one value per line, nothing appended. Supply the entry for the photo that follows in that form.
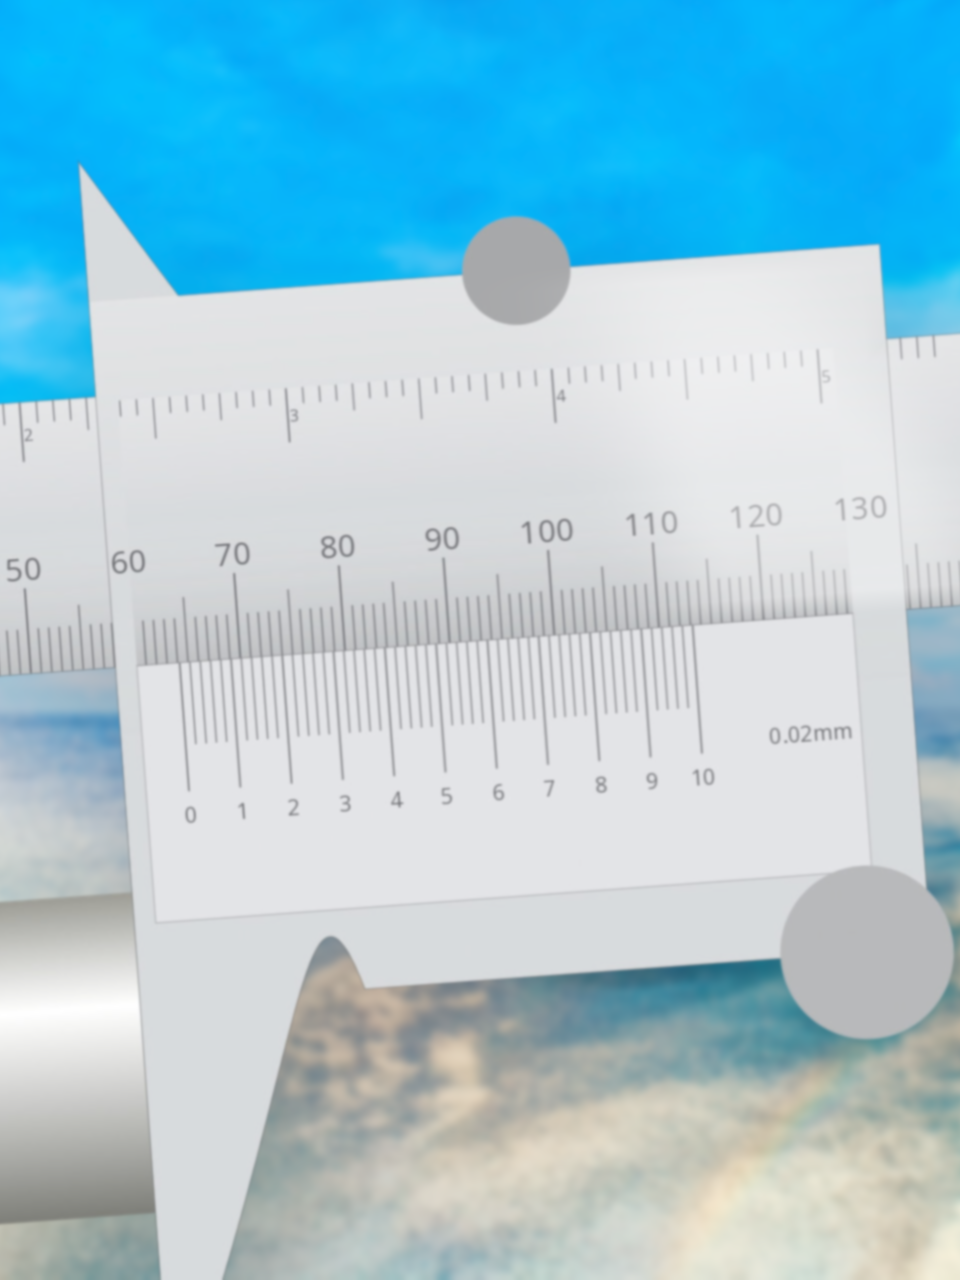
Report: 64.2mm
